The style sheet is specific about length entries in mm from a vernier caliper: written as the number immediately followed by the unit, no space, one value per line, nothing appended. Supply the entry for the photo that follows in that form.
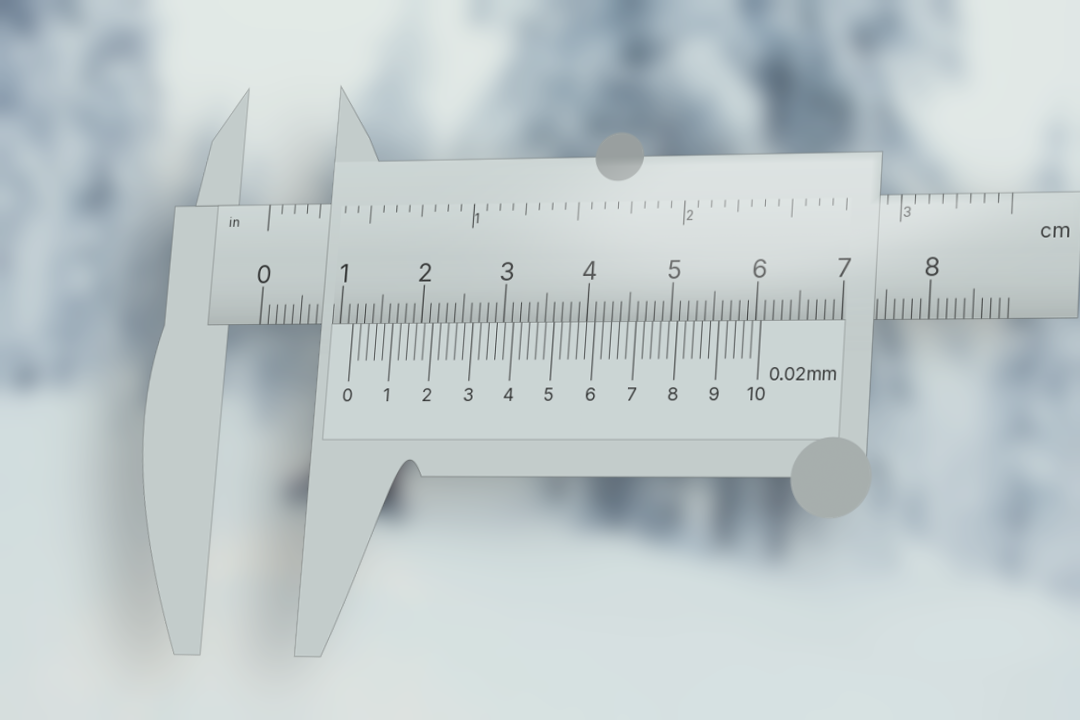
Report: 11.6mm
